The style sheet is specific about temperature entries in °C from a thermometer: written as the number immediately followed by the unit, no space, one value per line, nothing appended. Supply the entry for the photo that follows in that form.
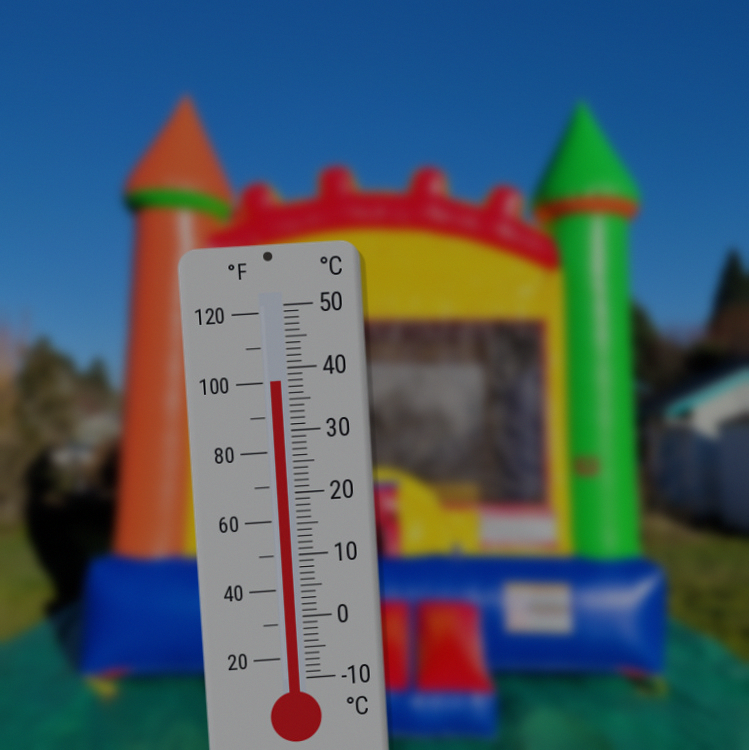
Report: 38°C
